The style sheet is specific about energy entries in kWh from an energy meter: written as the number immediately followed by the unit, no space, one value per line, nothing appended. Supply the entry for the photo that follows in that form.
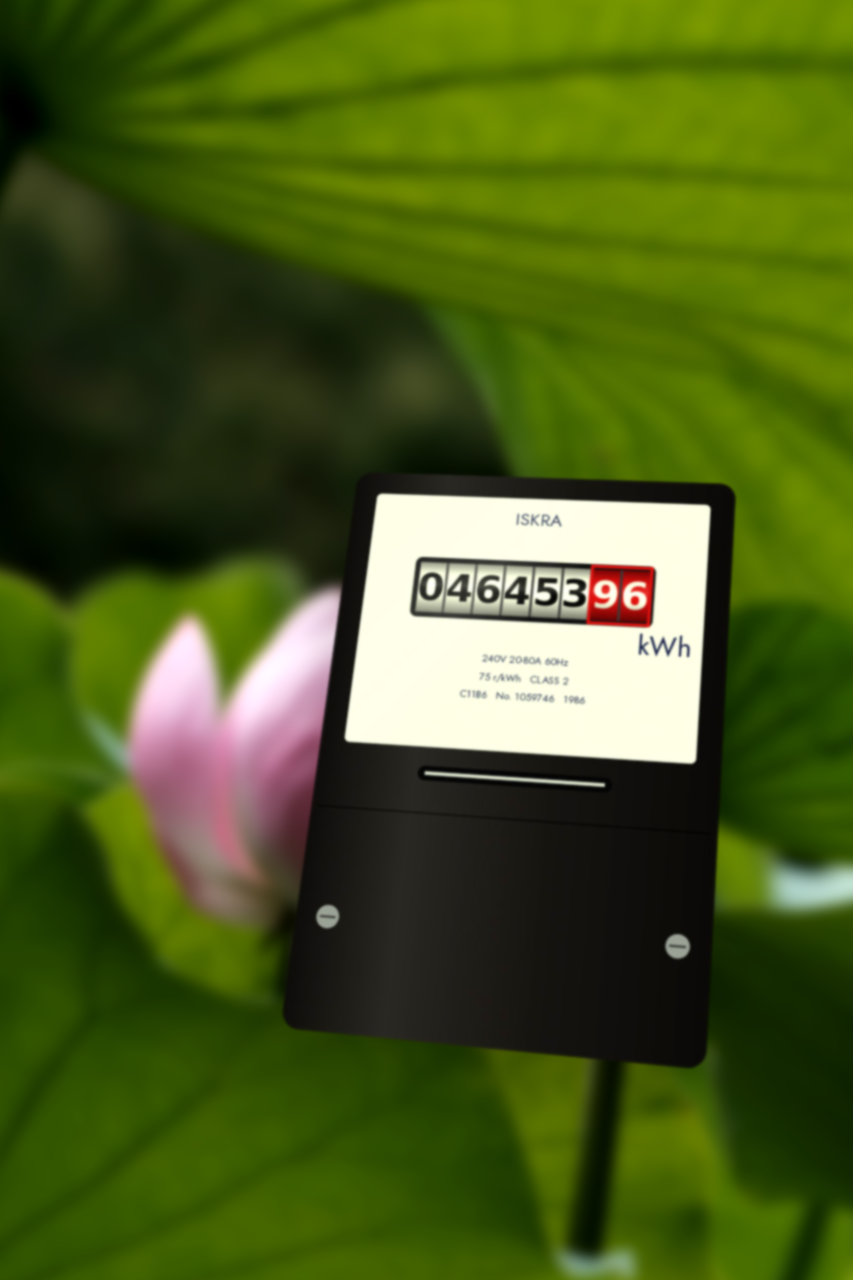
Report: 46453.96kWh
